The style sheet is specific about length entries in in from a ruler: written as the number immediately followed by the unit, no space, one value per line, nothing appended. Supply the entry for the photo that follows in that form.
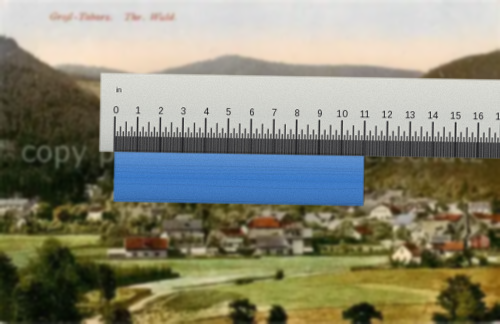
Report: 11in
